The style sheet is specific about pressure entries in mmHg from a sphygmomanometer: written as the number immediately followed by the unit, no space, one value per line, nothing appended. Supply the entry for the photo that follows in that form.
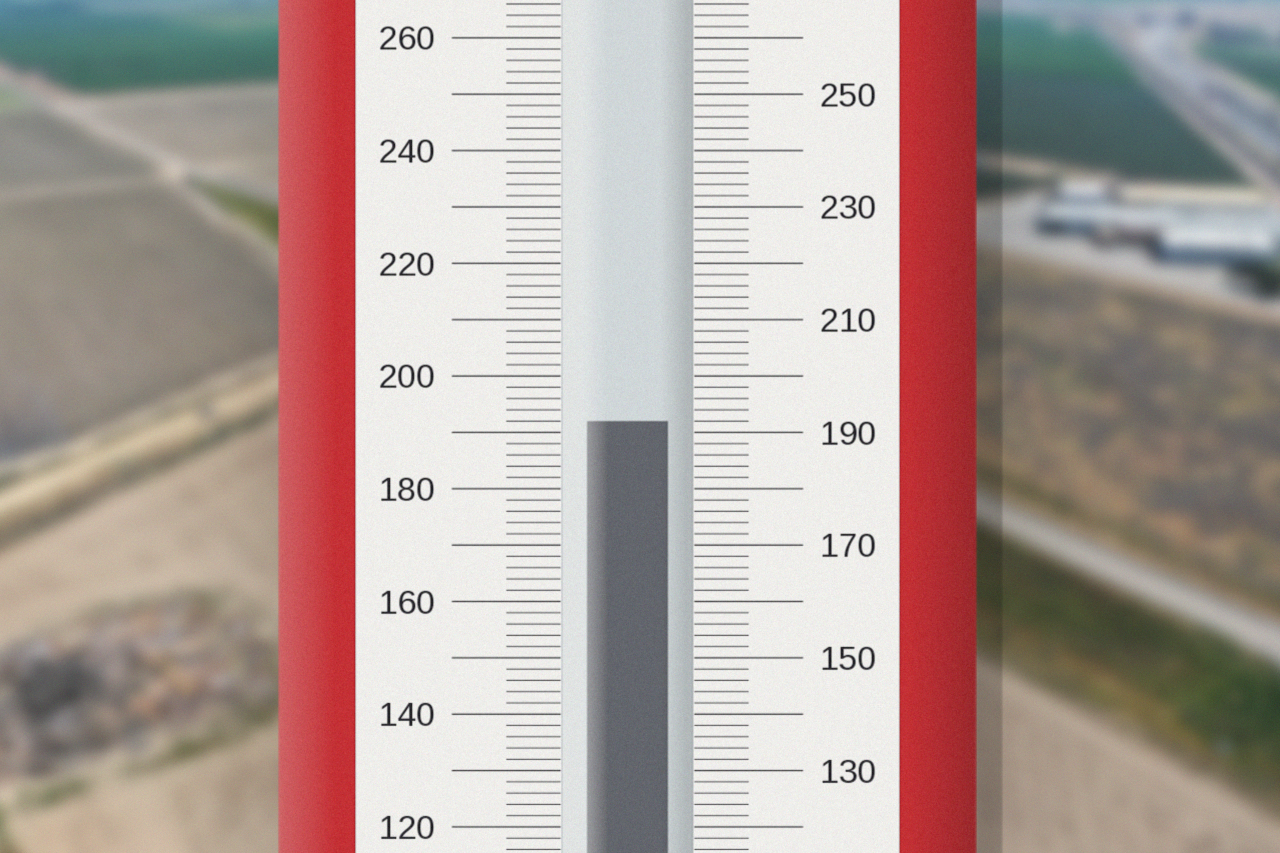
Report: 192mmHg
